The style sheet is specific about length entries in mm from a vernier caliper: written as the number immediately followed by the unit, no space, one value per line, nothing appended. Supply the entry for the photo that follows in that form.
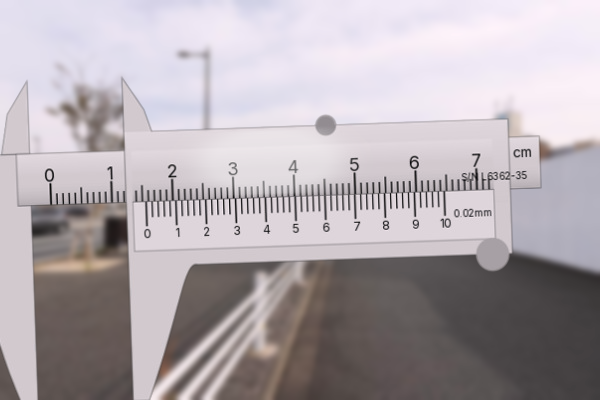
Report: 15.6mm
